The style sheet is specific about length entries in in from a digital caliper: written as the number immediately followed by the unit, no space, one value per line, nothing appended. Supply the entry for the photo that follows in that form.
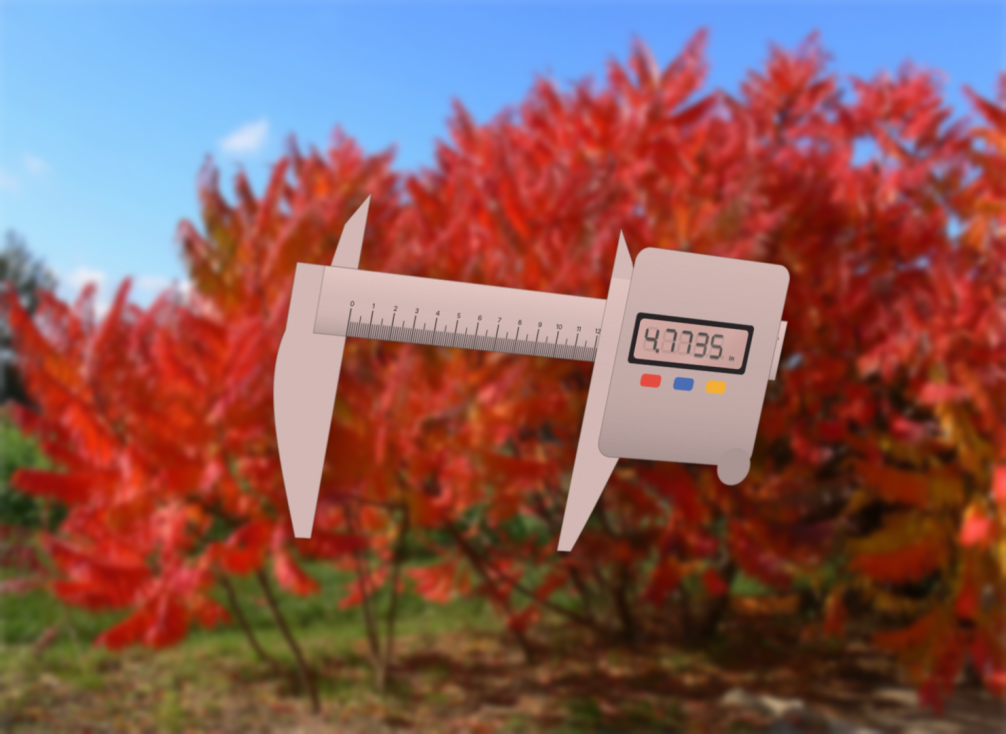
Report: 4.7735in
